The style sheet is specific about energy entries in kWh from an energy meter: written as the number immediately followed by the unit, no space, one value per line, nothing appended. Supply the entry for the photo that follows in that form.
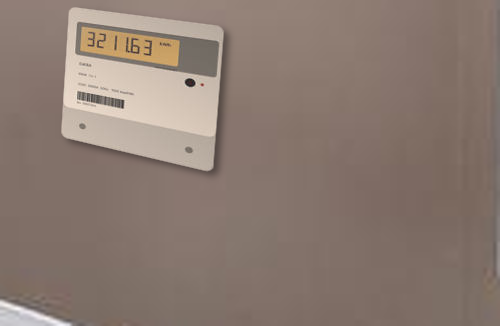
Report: 3211.63kWh
